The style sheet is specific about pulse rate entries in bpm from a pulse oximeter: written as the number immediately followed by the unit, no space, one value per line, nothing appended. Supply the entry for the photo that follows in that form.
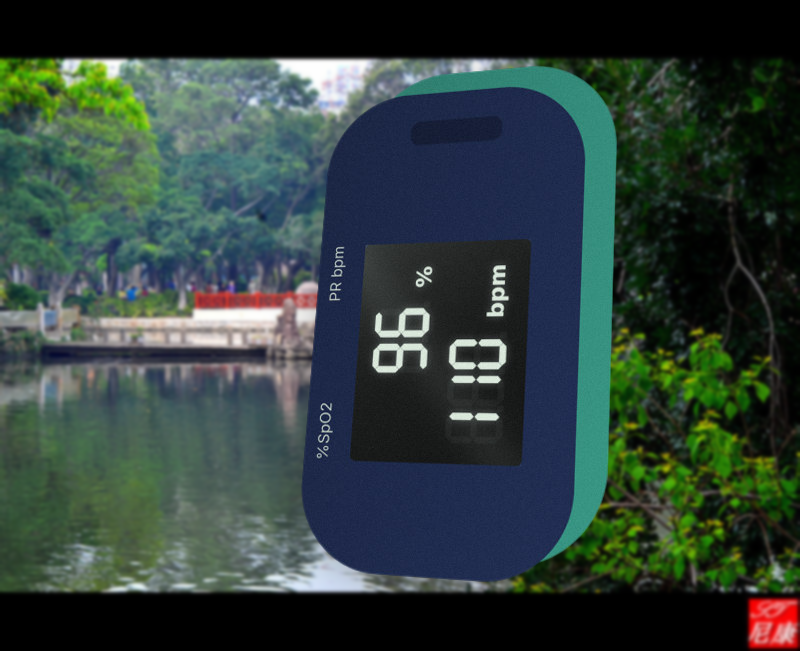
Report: 110bpm
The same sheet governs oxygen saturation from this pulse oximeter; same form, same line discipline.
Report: 96%
